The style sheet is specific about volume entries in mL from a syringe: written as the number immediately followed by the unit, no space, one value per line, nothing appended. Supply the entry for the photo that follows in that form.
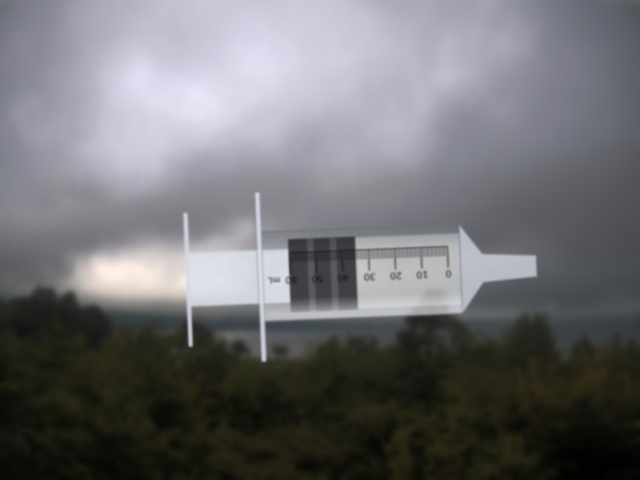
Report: 35mL
